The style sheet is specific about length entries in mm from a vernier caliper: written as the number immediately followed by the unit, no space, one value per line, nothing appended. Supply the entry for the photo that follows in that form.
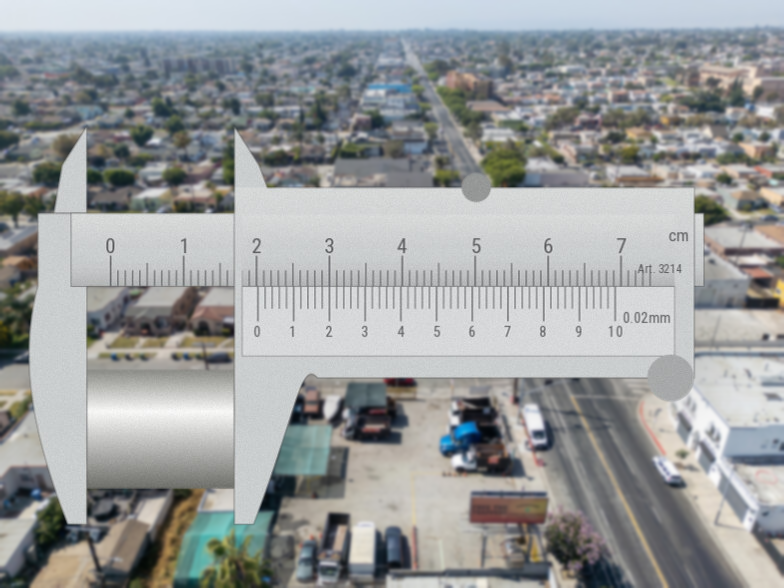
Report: 20.2mm
